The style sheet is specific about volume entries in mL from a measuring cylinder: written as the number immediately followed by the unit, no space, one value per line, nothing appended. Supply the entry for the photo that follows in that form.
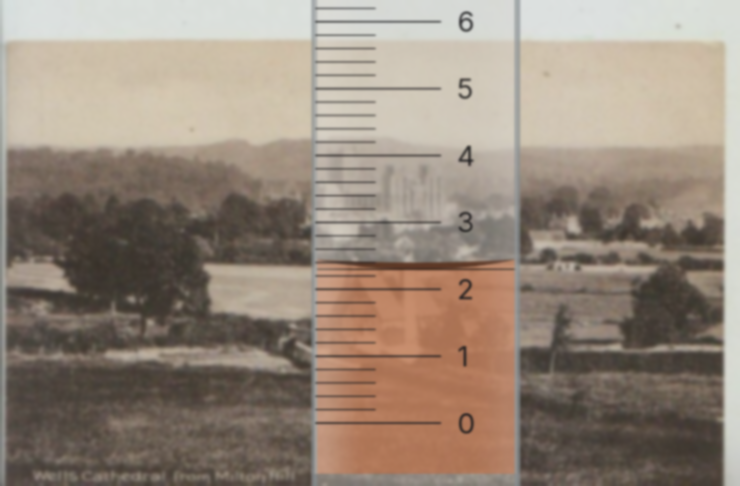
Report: 2.3mL
